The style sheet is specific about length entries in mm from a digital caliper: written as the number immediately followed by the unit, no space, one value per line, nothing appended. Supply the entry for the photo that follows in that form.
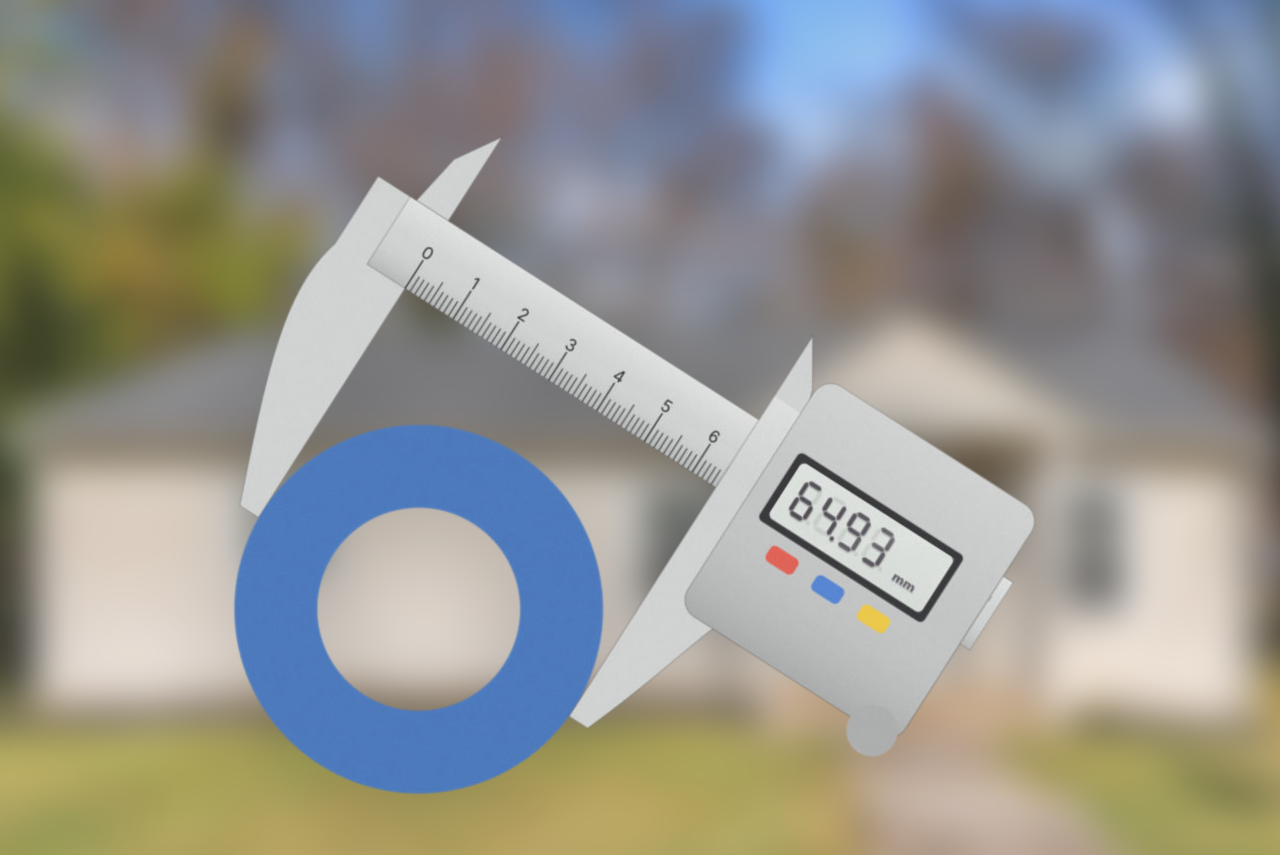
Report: 64.93mm
